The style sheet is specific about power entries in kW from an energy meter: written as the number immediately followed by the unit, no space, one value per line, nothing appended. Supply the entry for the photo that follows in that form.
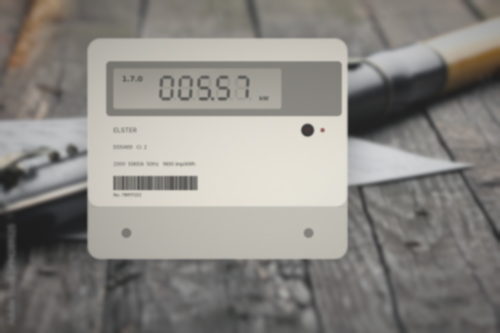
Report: 5.57kW
